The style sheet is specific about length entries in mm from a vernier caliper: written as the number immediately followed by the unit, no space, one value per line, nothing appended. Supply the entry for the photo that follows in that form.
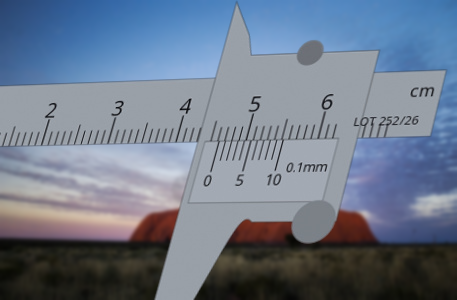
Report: 46.2mm
